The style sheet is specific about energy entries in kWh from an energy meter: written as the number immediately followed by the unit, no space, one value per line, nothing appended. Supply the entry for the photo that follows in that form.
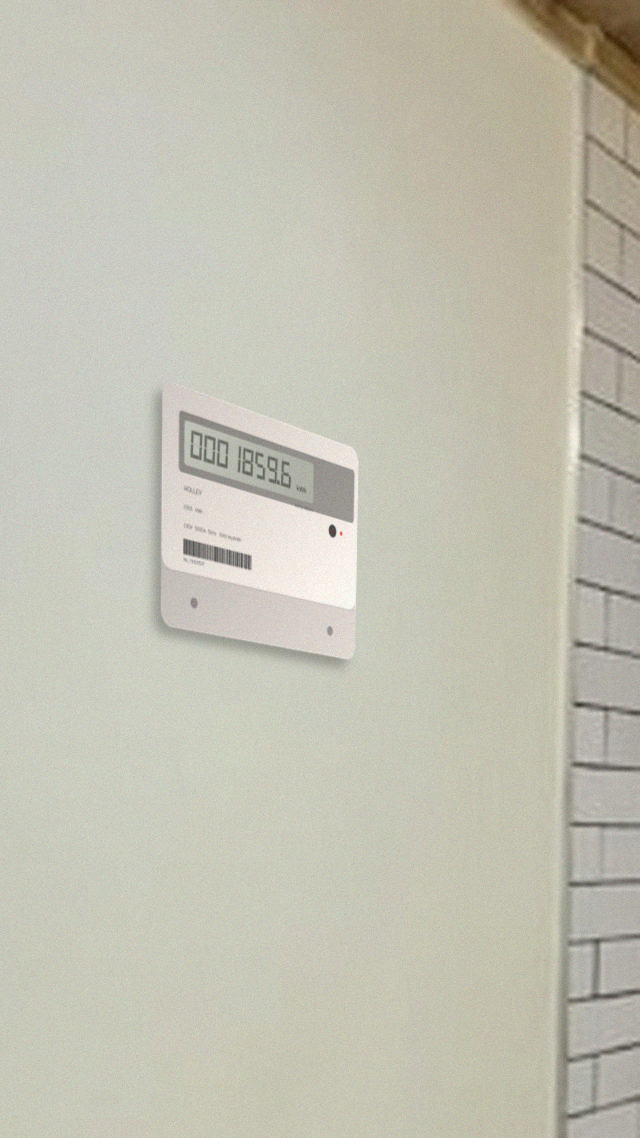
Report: 1859.6kWh
